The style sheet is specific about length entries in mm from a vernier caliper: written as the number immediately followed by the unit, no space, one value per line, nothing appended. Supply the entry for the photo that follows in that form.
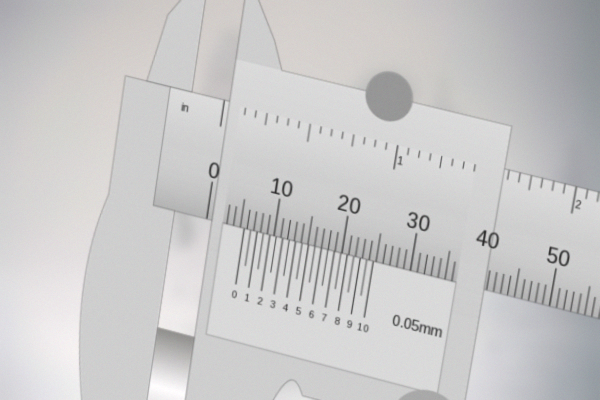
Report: 5.6mm
